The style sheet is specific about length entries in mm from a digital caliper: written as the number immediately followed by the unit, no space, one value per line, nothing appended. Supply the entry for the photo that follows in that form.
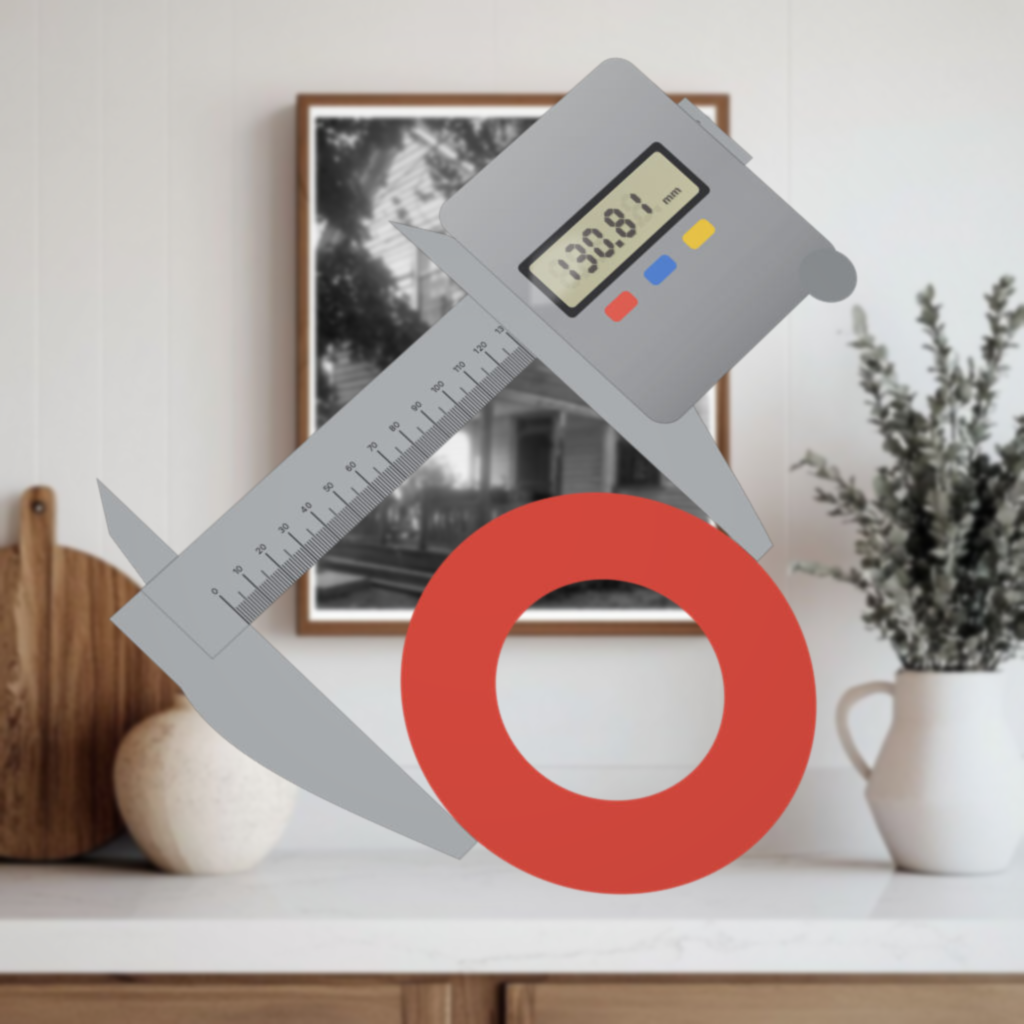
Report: 130.81mm
